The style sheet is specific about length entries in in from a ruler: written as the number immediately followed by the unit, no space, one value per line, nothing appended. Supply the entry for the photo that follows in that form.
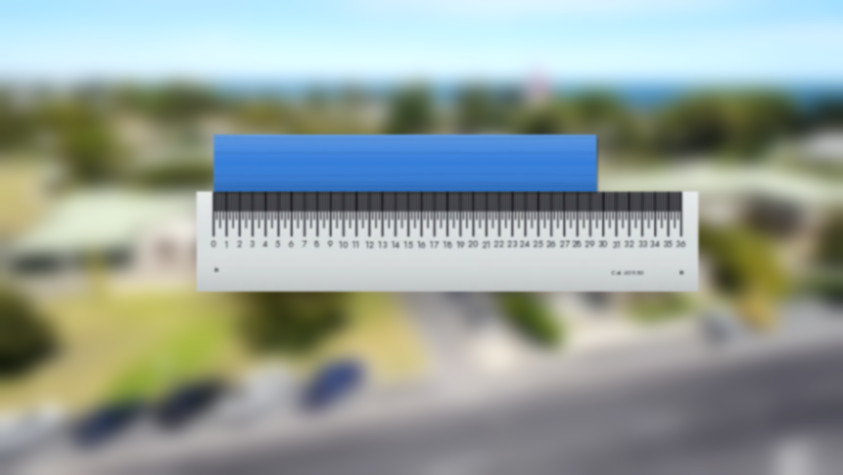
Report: 29.5in
